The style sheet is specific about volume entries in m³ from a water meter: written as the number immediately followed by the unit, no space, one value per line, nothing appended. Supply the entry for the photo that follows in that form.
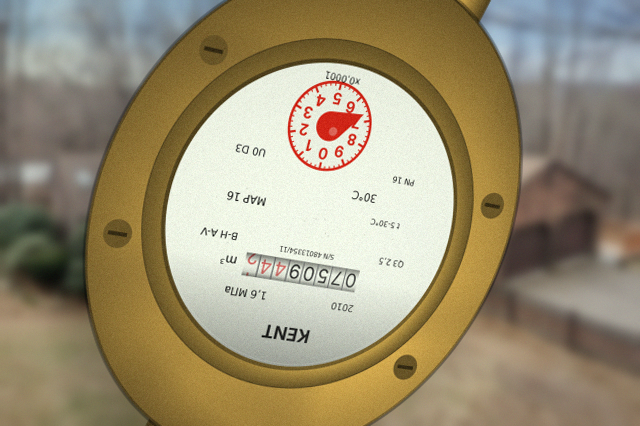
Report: 7509.4416m³
